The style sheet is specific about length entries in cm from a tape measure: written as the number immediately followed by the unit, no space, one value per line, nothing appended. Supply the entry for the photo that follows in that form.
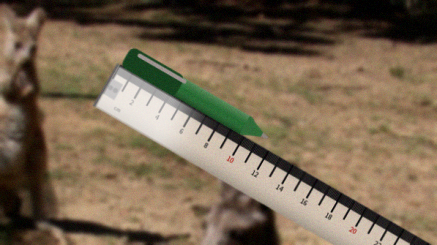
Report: 11.5cm
